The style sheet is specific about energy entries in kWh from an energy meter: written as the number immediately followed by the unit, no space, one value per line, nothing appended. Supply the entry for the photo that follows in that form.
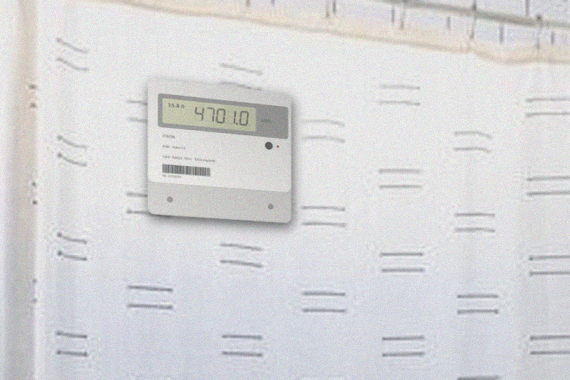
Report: 4701.0kWh
